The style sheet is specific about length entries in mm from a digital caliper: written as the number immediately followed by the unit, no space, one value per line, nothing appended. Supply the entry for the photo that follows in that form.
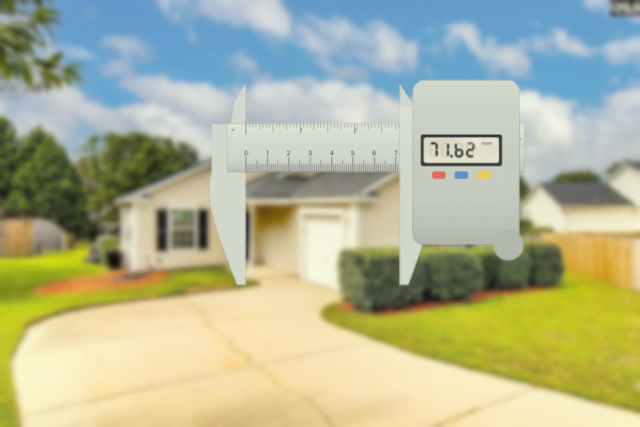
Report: 71.62mm
